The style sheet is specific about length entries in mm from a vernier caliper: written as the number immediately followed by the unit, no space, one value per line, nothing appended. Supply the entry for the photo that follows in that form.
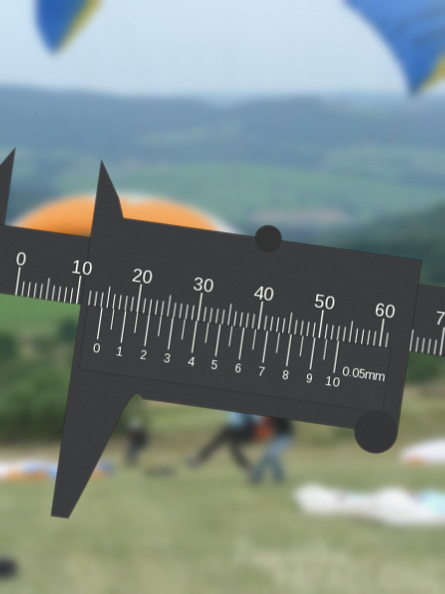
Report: 14.2mm
